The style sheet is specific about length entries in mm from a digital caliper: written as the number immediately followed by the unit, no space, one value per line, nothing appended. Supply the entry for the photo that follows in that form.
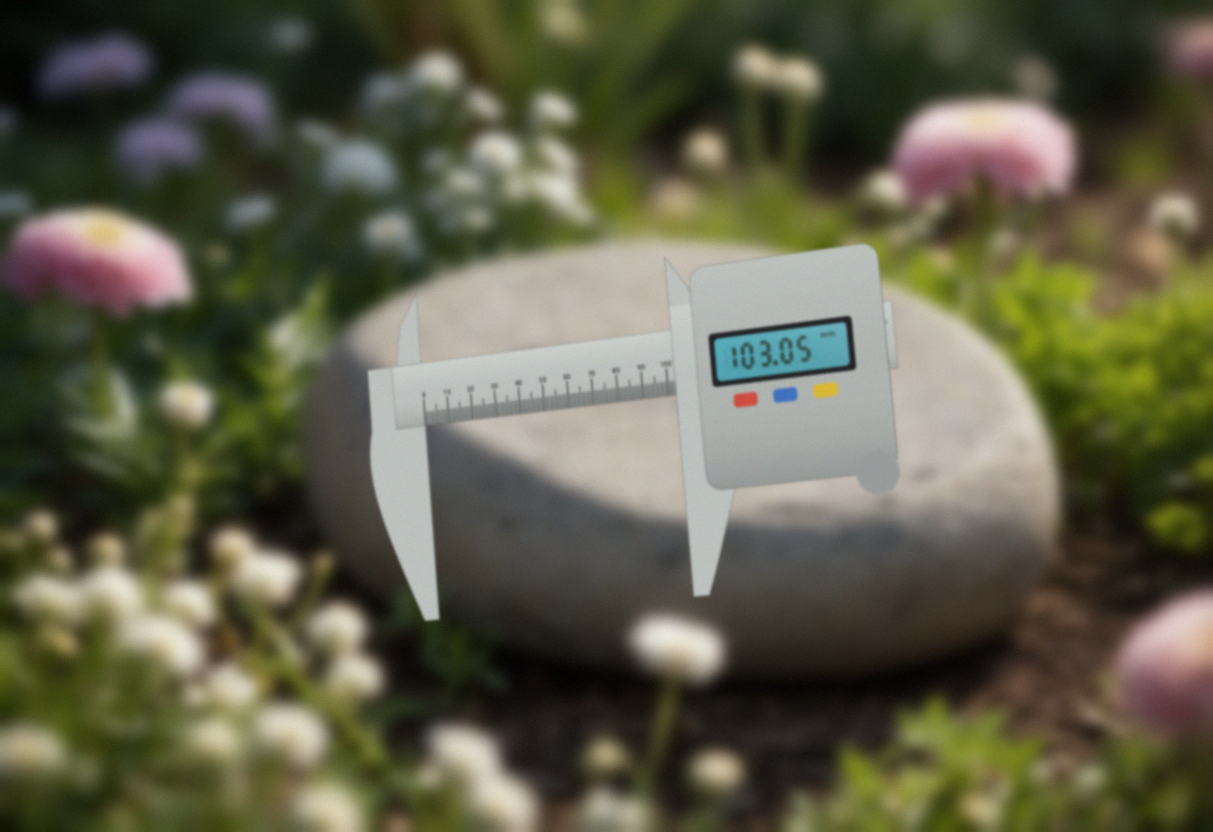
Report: 103.05mm
